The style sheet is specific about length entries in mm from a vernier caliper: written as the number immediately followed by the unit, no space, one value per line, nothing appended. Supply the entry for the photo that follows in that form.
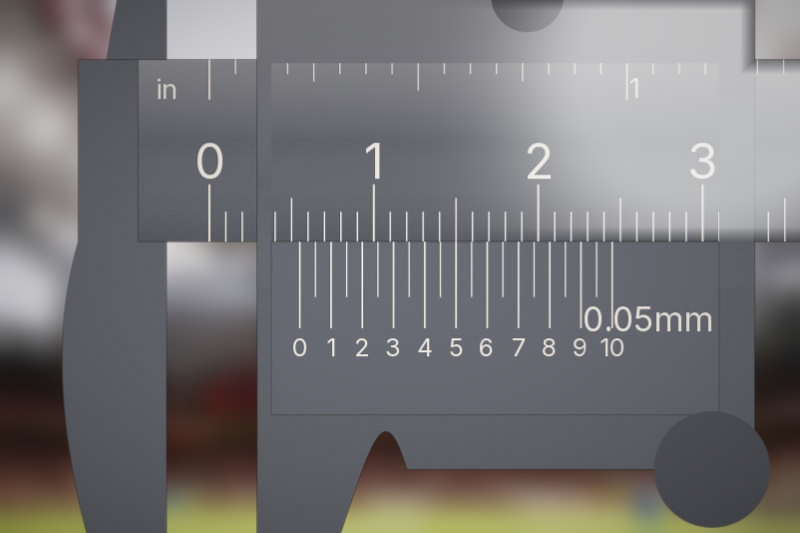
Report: 5.5mm
